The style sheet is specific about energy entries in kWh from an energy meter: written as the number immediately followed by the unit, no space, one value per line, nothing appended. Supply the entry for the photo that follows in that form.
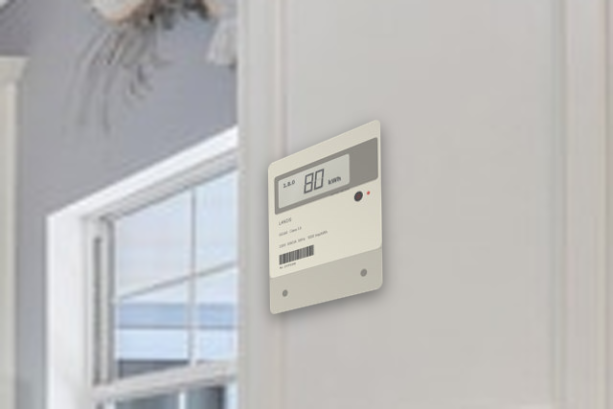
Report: 80kWh
